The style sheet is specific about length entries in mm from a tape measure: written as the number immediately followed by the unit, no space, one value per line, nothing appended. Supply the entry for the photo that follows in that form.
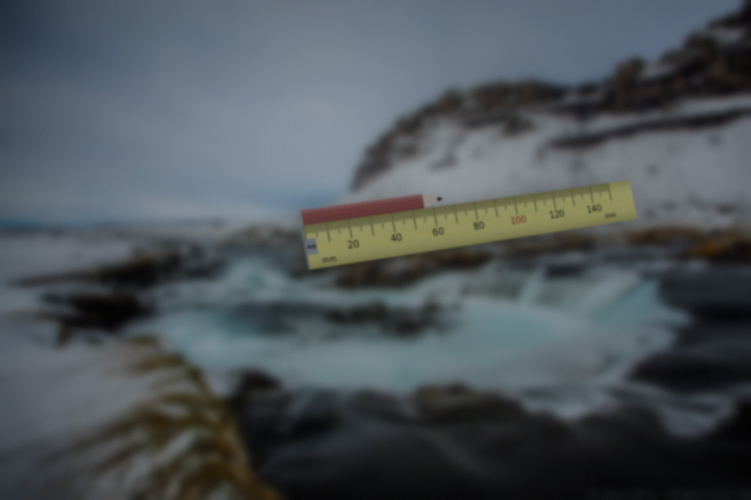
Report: 65mm
